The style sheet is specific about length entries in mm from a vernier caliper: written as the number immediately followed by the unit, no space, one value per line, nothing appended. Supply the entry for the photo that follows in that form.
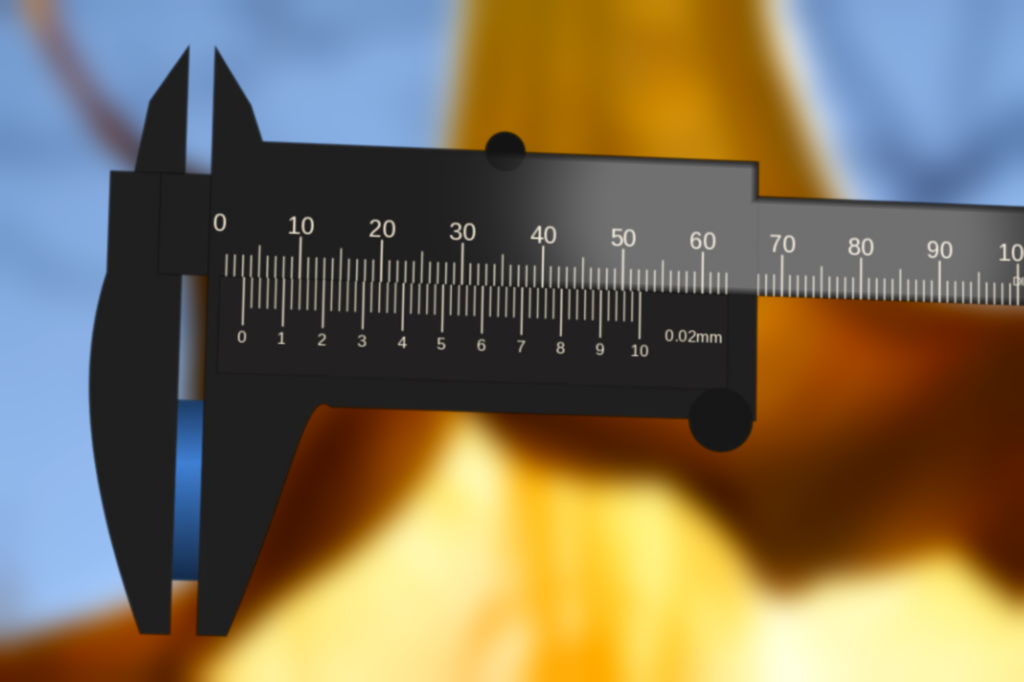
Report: 3.2mm
